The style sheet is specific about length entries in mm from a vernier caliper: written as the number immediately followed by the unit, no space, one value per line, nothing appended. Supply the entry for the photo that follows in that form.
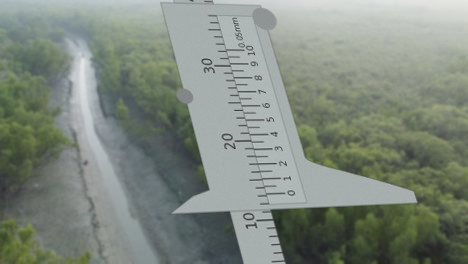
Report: 13.2mm
